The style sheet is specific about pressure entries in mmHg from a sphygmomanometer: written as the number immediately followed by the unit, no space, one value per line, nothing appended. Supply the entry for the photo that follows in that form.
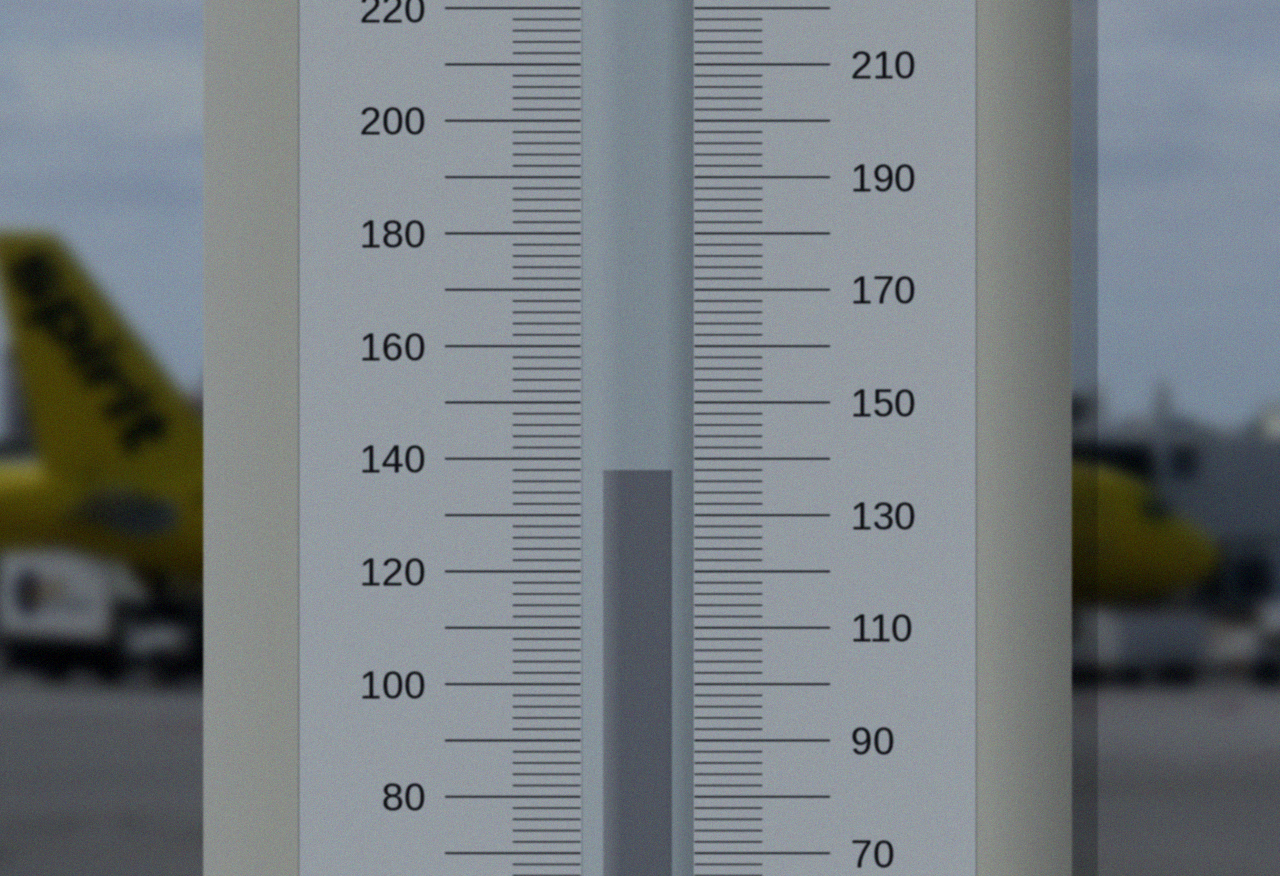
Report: 138mmHg
